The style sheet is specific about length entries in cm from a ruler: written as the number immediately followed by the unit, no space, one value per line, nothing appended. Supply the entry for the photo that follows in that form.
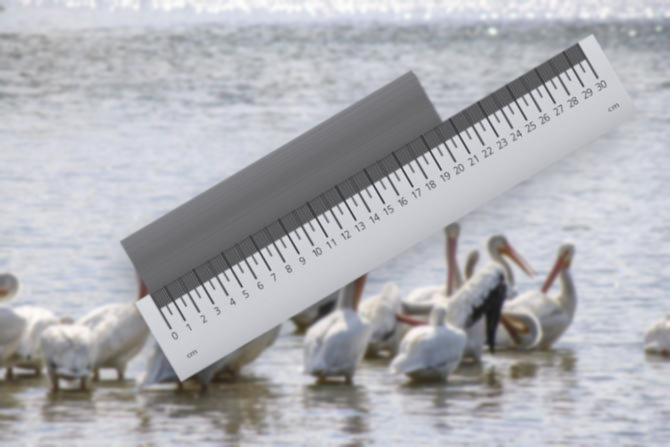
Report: 20.5cm
